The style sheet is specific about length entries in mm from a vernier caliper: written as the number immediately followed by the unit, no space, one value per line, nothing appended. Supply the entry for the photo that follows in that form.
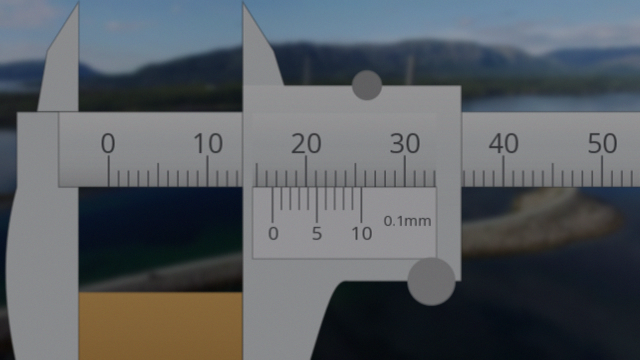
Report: 16.6mm
